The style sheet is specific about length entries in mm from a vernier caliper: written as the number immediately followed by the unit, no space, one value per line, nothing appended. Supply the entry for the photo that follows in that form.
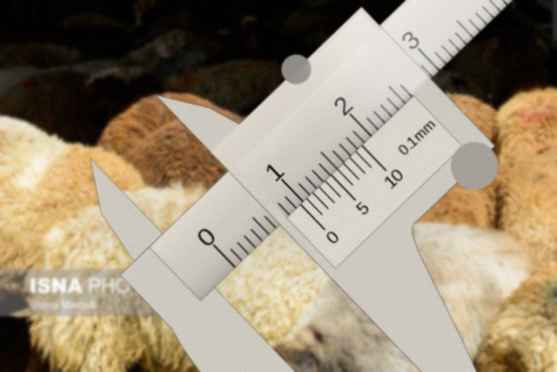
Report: 9.6mm
